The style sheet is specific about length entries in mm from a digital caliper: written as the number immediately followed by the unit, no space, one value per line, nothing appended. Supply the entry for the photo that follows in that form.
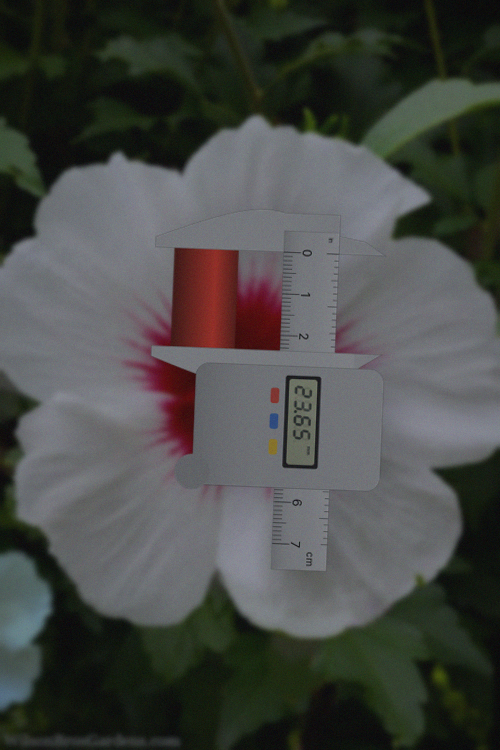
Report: 23.65mm
